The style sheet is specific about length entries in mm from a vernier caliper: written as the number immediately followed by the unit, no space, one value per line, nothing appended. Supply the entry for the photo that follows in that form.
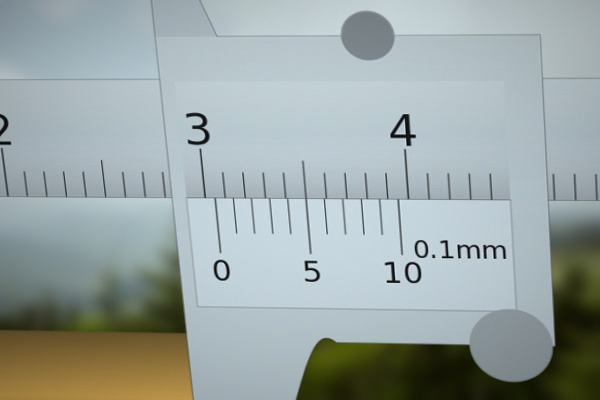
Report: 30.5mm
